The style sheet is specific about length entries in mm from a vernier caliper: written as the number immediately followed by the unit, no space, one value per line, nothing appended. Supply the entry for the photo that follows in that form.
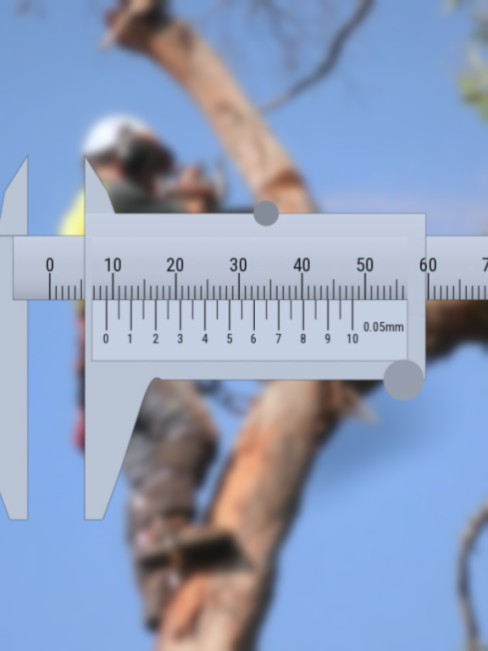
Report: 9.0mm
